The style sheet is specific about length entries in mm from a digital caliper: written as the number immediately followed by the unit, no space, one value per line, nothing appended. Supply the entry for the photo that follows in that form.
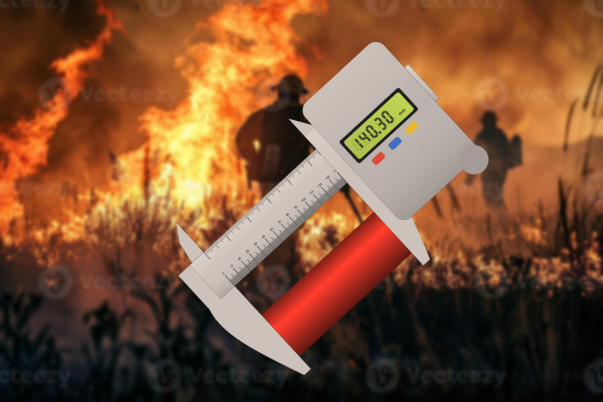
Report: 140.30mm
